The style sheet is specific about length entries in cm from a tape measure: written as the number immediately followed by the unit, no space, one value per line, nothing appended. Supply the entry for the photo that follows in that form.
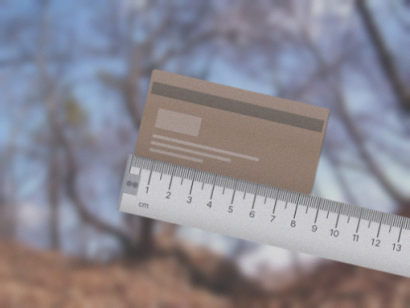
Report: 8.5cm
